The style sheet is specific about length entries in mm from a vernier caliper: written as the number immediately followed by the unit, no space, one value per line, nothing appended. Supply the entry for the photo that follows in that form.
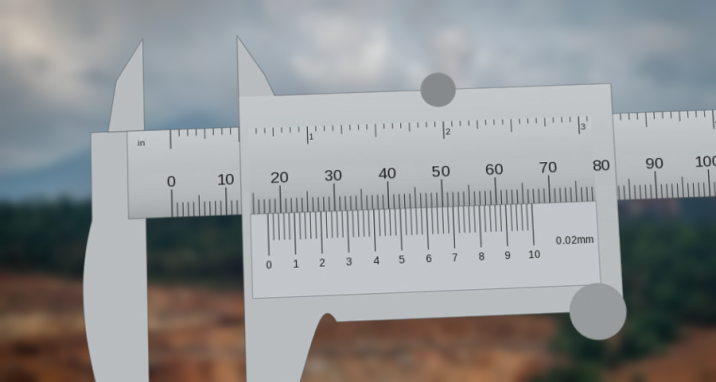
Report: 17.6mm
